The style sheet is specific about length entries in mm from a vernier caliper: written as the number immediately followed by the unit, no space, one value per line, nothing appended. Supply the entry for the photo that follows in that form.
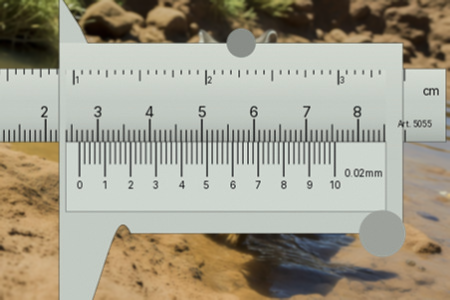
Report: 26.5mm
